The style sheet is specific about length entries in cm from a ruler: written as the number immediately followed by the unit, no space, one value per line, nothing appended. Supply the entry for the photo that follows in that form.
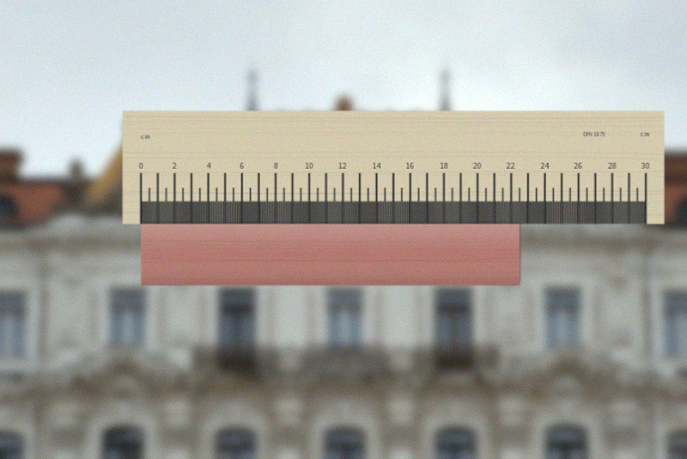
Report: 22.5cm
